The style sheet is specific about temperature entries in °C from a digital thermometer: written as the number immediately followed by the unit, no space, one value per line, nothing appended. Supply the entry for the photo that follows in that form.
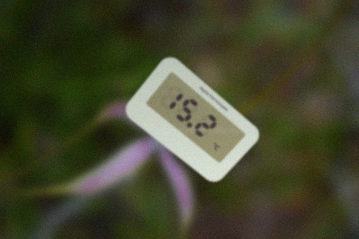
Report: 15.2°C
